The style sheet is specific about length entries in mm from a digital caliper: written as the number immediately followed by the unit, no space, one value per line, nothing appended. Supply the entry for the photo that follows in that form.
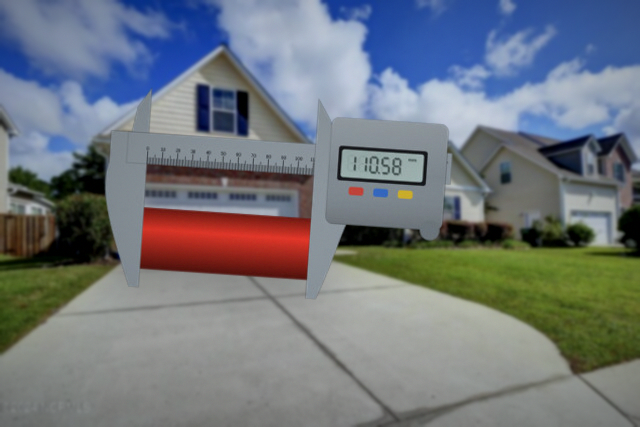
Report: 110.58mm
